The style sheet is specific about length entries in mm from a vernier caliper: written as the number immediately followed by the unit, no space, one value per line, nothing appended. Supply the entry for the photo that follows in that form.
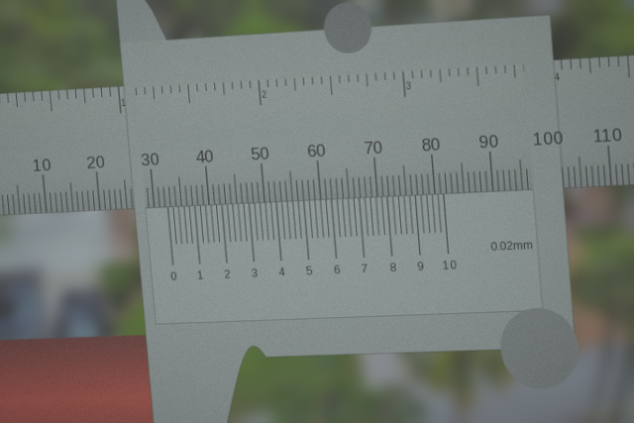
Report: 32.5mm
